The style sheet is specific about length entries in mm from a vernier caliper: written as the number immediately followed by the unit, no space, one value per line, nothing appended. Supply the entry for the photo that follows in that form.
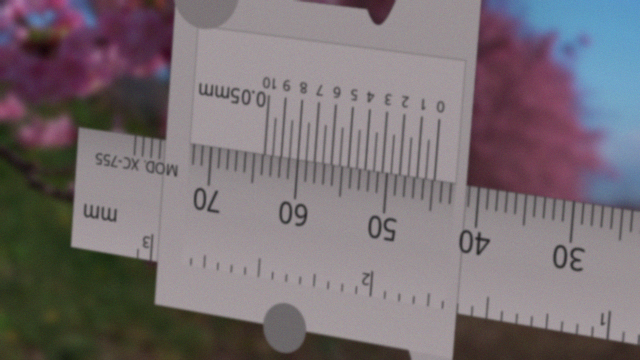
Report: 44.8mm
